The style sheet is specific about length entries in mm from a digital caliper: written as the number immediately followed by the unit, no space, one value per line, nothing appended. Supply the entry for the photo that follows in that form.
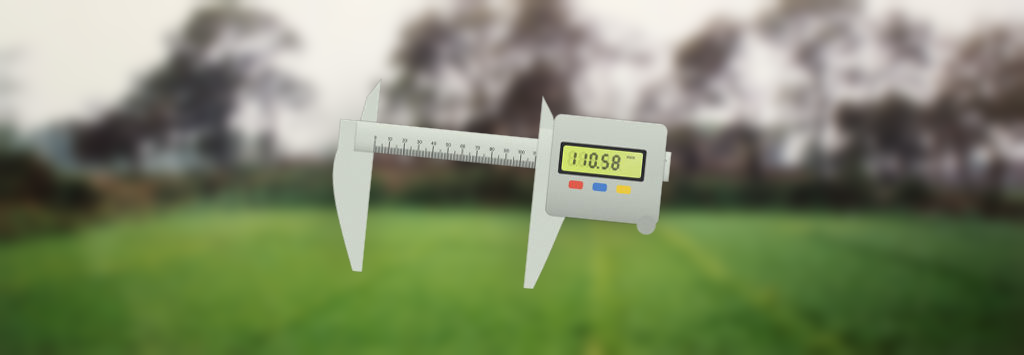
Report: 110.58mm
